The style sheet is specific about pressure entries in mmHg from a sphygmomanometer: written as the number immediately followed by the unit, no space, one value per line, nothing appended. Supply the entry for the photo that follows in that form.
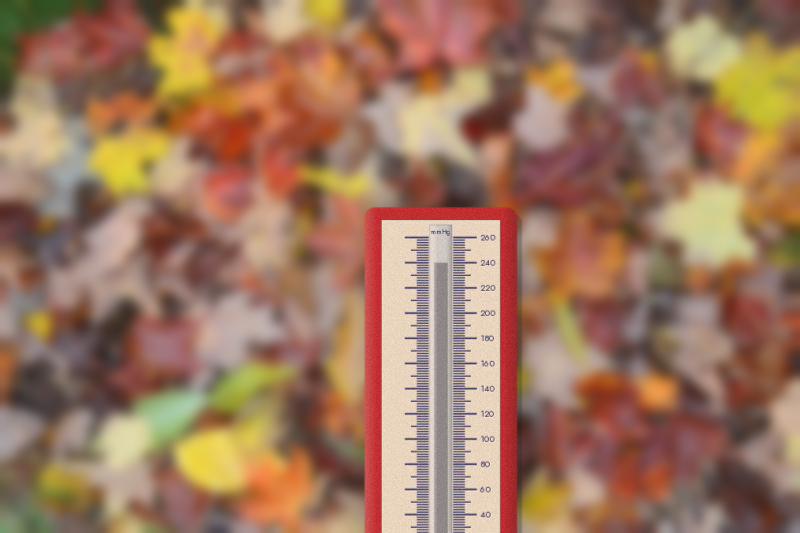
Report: 240mmHg
